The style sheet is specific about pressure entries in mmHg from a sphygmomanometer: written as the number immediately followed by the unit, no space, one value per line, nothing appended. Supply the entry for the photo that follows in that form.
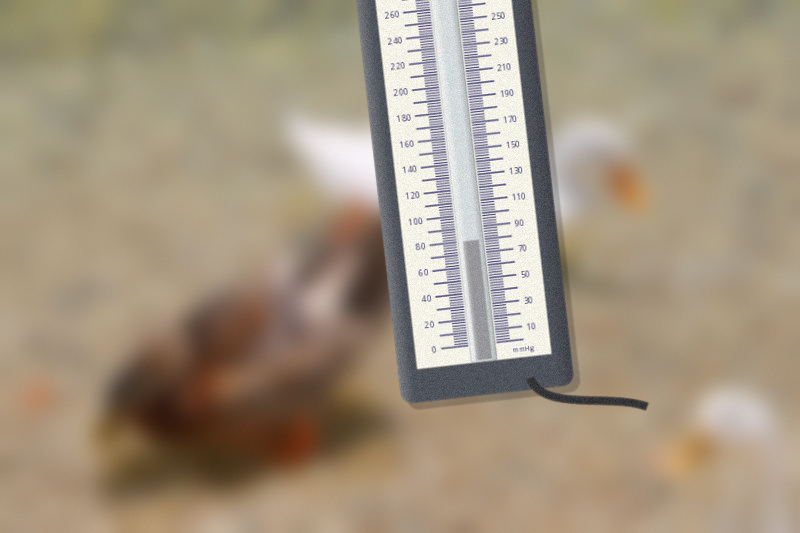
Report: 80mmHg
